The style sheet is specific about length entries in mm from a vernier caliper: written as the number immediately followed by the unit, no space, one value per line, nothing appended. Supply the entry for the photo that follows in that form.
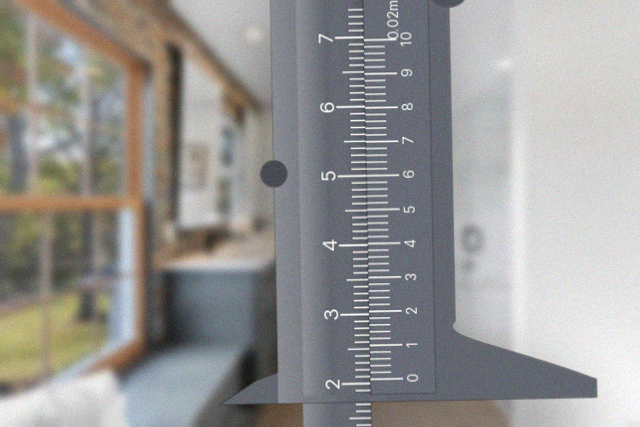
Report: 20.6mm
